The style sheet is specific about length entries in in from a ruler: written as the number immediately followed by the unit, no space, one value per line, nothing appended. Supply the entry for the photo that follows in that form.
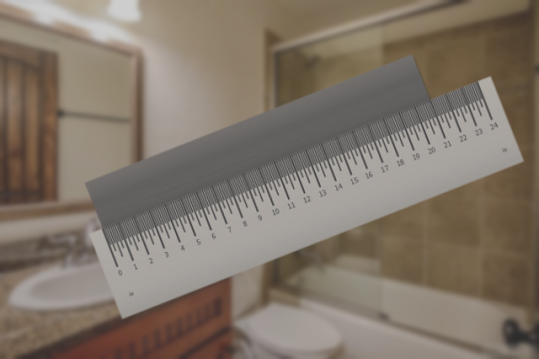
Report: 21in
